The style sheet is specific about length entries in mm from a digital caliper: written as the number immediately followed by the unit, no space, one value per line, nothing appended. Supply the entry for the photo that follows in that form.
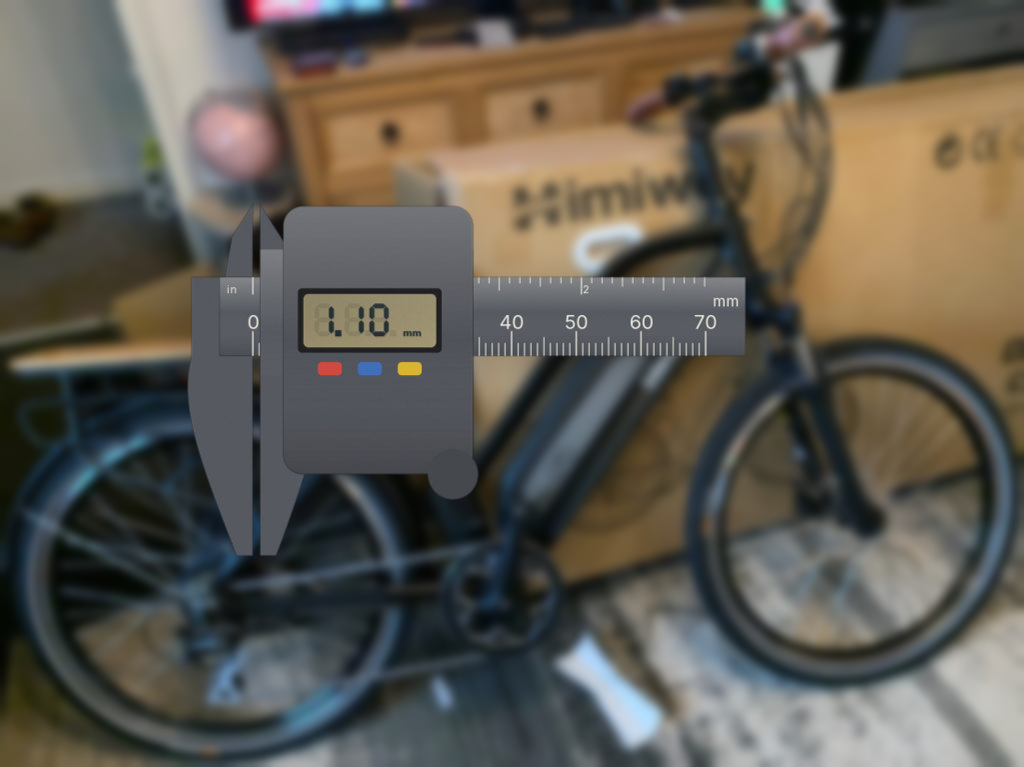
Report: 1.10mm
